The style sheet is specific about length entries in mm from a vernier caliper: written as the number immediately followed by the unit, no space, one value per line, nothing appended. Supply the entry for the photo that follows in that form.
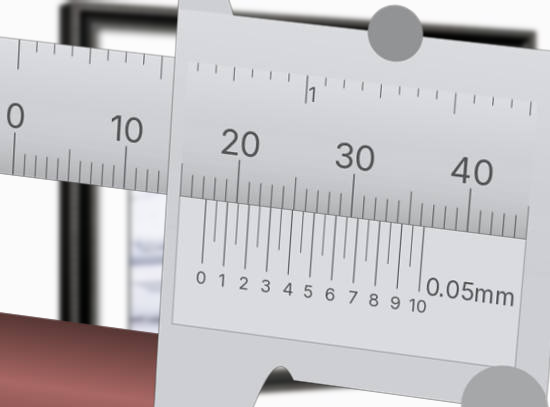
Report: 17.3mm
